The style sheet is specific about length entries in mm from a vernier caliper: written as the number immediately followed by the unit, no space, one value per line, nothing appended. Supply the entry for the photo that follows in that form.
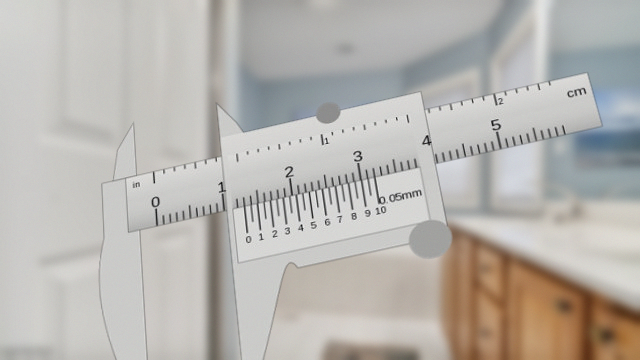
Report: 13.0mm
